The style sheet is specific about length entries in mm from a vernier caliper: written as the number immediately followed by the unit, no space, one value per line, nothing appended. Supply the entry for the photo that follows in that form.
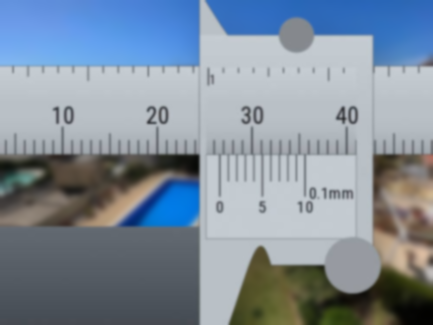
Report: 26.6mm
